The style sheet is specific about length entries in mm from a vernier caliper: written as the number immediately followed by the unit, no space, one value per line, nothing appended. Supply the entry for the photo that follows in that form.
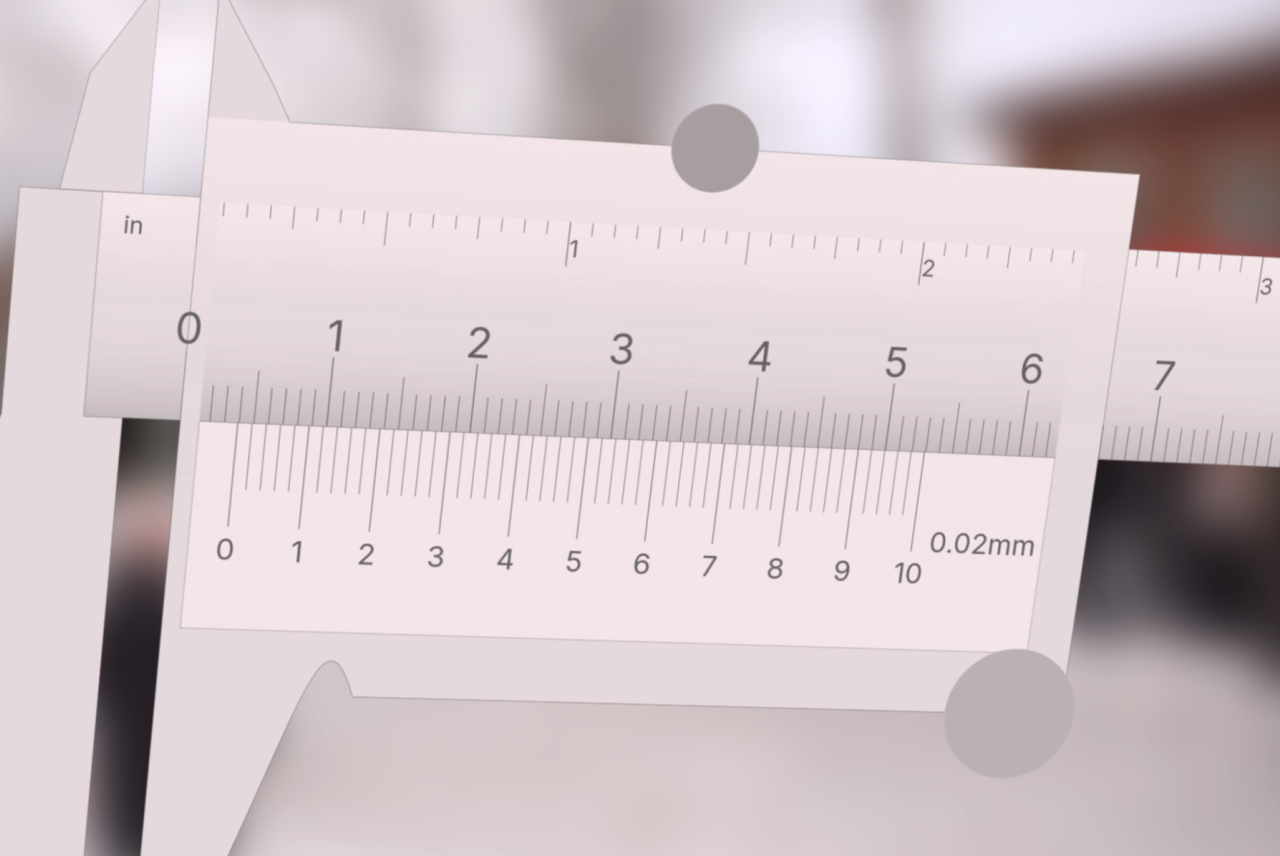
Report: 3.9mm
